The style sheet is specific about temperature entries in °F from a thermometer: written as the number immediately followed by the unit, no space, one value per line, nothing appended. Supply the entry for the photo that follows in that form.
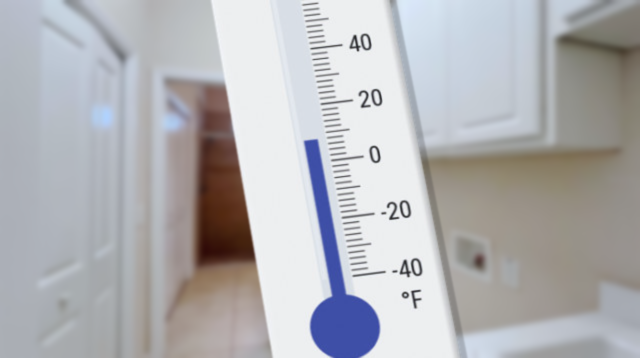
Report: 8°F
